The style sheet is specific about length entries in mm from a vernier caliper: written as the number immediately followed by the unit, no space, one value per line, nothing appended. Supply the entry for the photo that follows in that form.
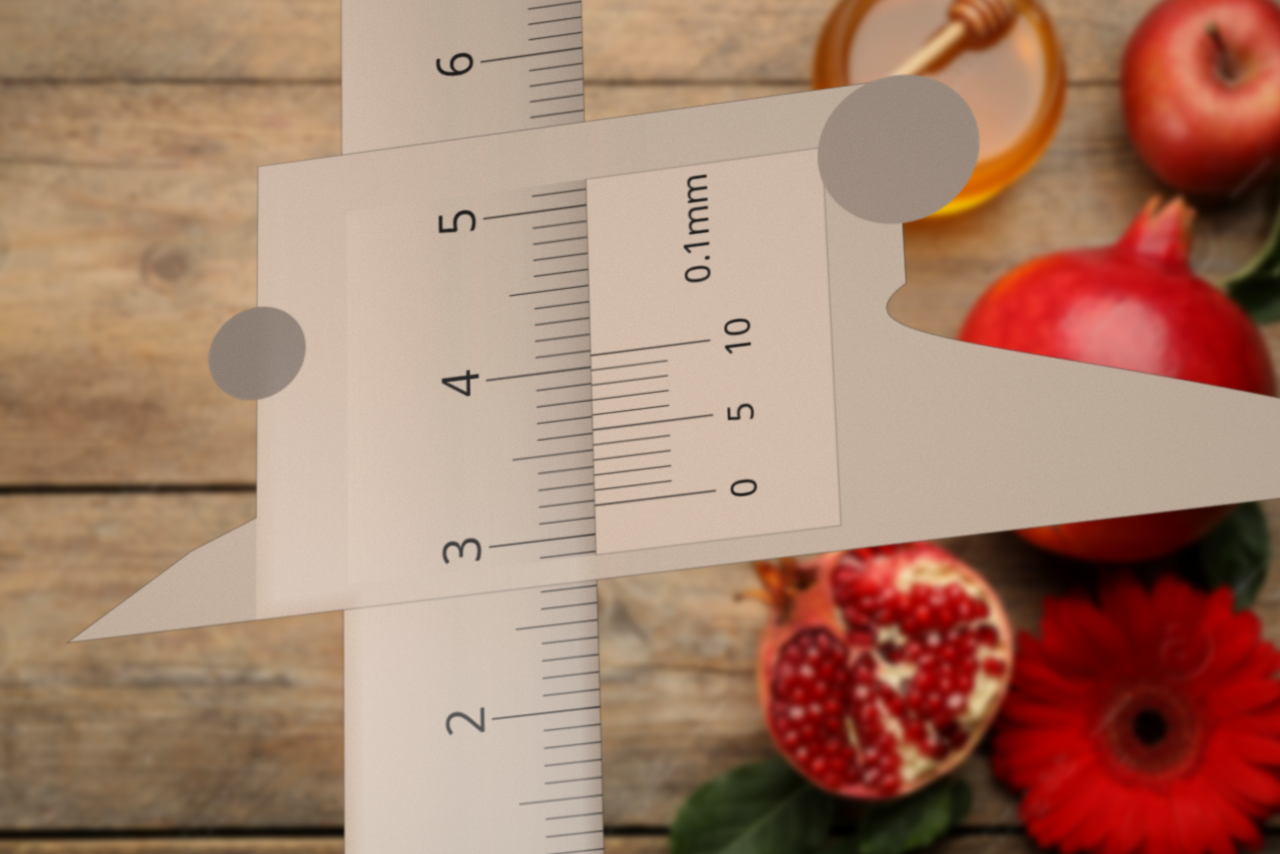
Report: 31.7mm
